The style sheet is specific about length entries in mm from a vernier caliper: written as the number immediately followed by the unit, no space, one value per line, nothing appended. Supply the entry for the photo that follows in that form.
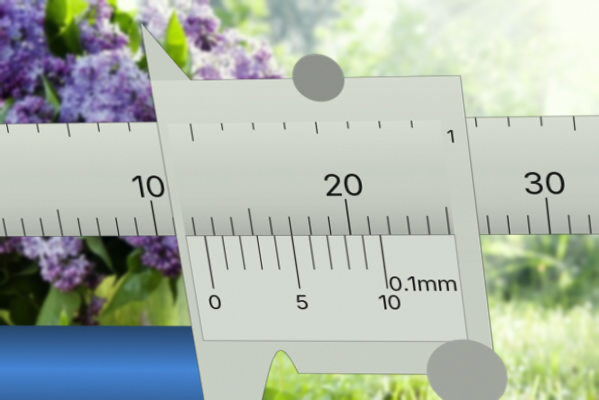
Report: 12.5mm
